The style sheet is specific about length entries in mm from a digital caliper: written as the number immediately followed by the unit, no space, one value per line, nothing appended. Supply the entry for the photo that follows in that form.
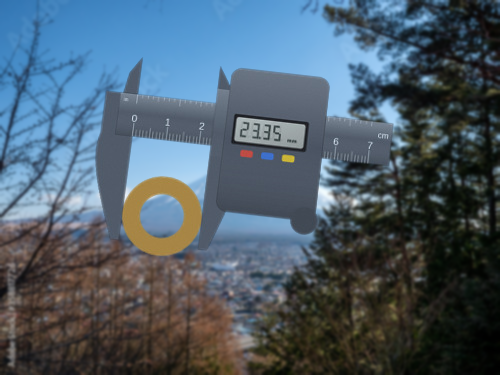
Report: 23.35mm
